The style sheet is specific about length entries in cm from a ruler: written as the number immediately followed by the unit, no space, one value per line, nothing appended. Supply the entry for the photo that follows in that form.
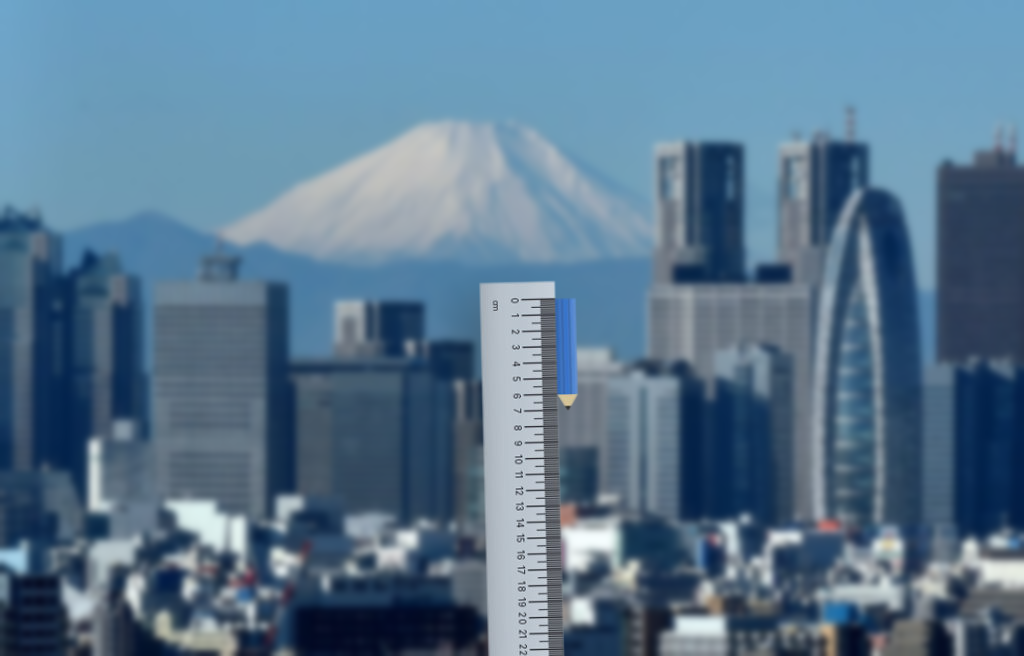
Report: 7cm
